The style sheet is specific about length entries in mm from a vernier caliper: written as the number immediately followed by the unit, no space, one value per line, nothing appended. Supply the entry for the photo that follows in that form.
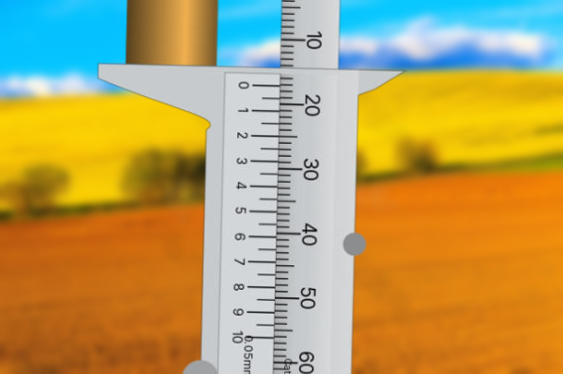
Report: 17.2mm
